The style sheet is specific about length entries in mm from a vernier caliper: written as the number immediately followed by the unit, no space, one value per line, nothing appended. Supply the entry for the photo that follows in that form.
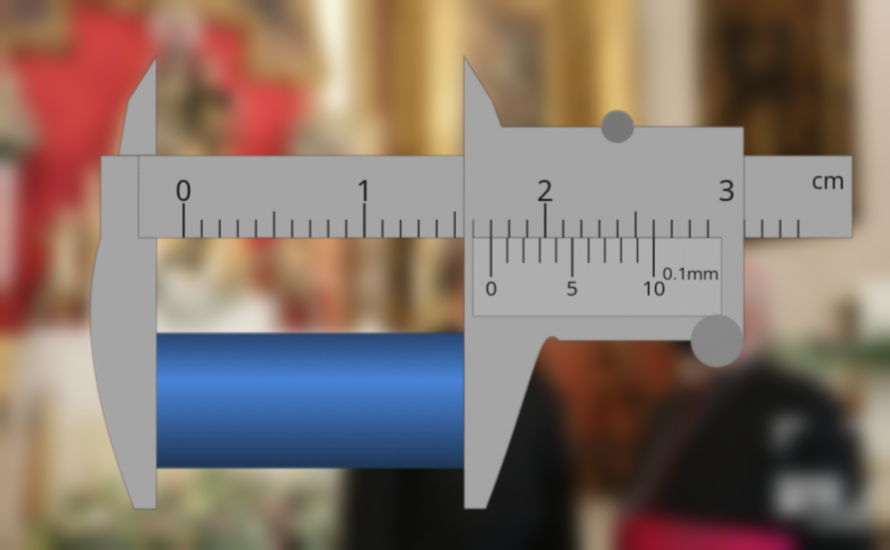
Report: 17.0mm
